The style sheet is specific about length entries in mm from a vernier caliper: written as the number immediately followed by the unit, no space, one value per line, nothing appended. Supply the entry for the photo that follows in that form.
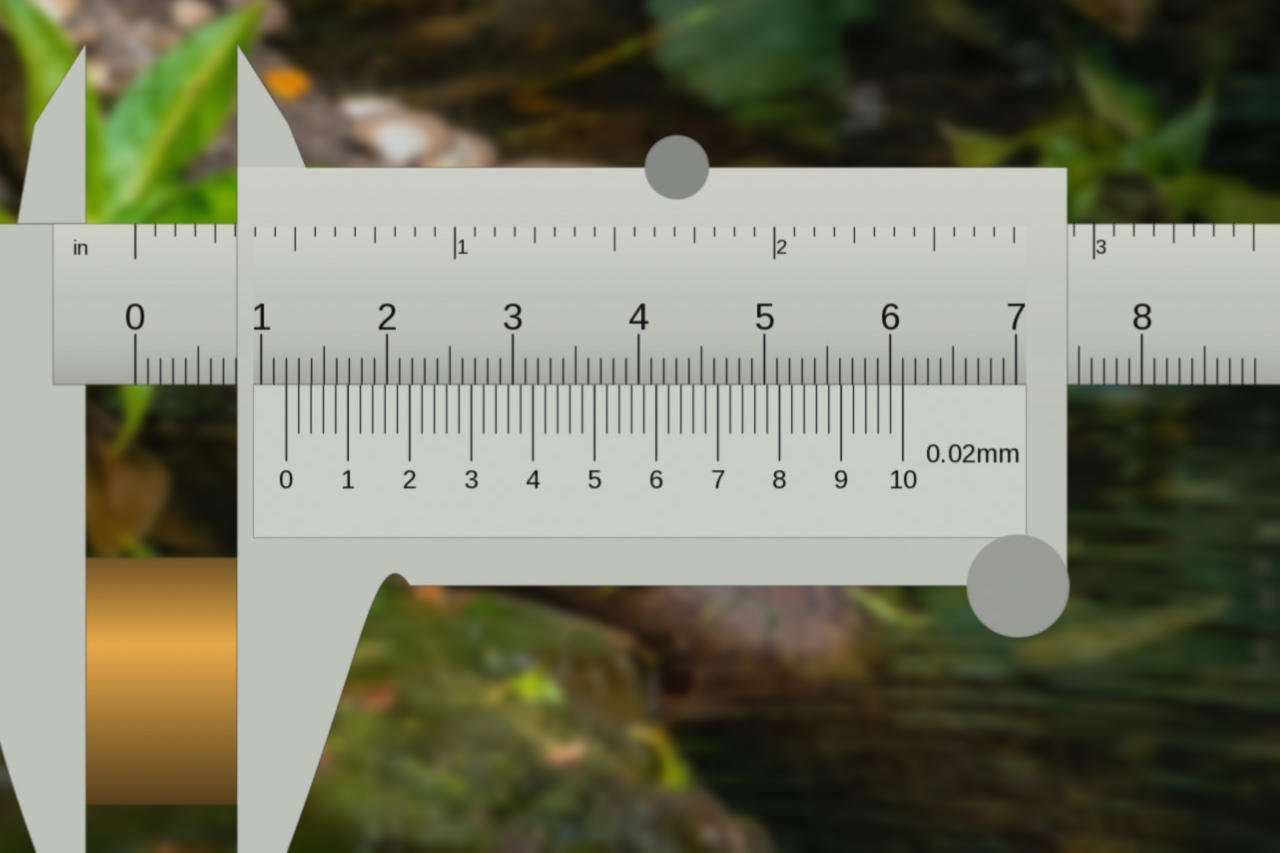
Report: 12.0mm
